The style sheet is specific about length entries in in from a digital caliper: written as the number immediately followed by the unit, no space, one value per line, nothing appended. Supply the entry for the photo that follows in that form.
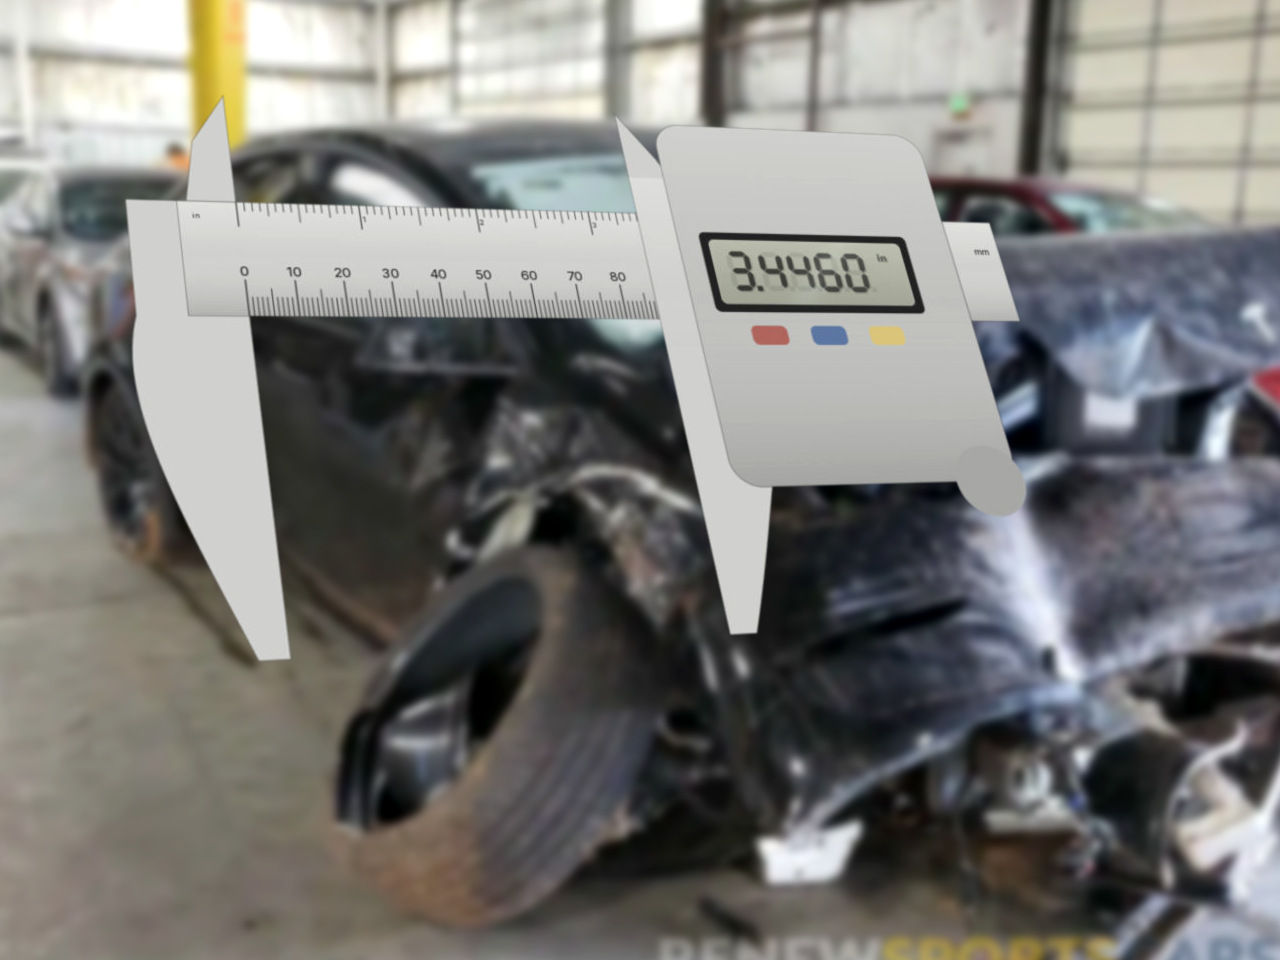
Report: 3.4460in
